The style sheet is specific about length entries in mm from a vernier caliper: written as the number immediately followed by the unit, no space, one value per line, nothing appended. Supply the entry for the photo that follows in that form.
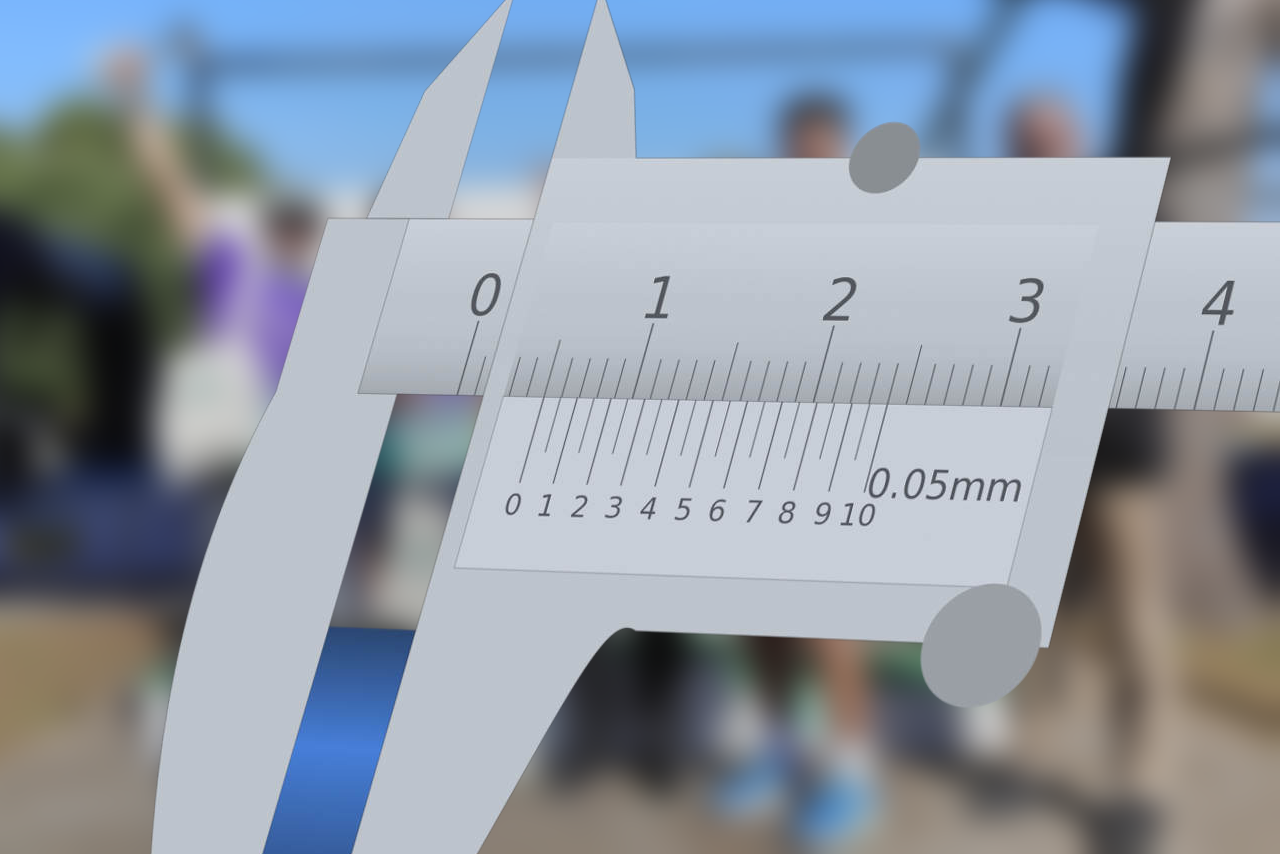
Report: 5.0mm
